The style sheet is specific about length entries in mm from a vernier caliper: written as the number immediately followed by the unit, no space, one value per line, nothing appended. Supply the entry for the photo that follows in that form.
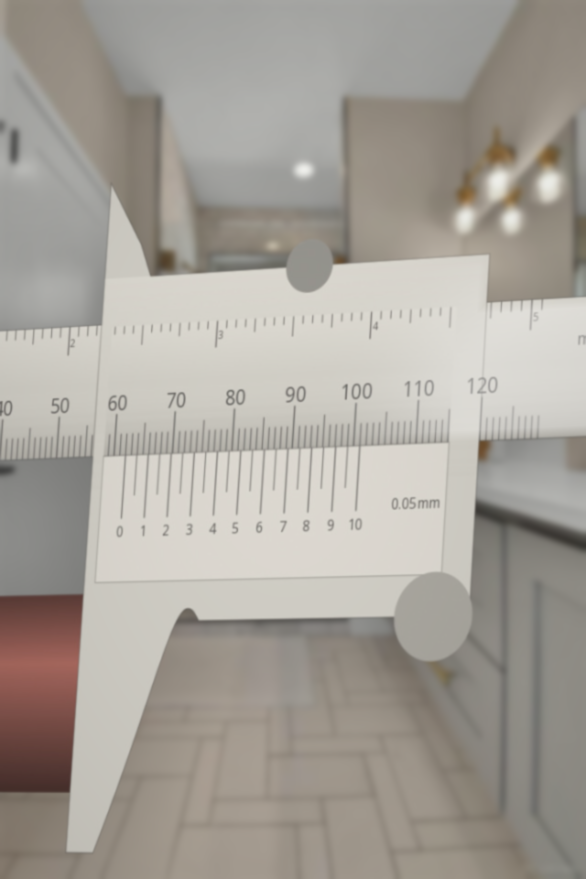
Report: 62.0mm
